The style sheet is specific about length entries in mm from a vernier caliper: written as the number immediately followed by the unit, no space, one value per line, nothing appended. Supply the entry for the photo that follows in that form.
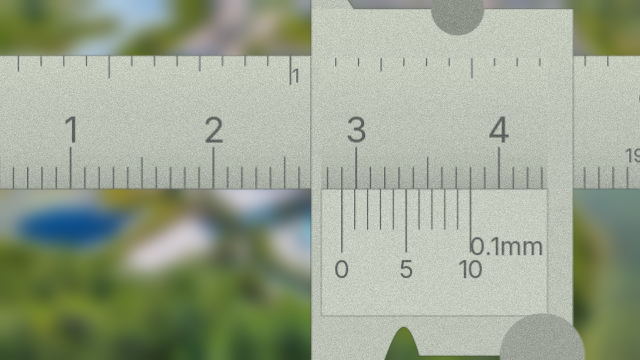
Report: 29.0mm
